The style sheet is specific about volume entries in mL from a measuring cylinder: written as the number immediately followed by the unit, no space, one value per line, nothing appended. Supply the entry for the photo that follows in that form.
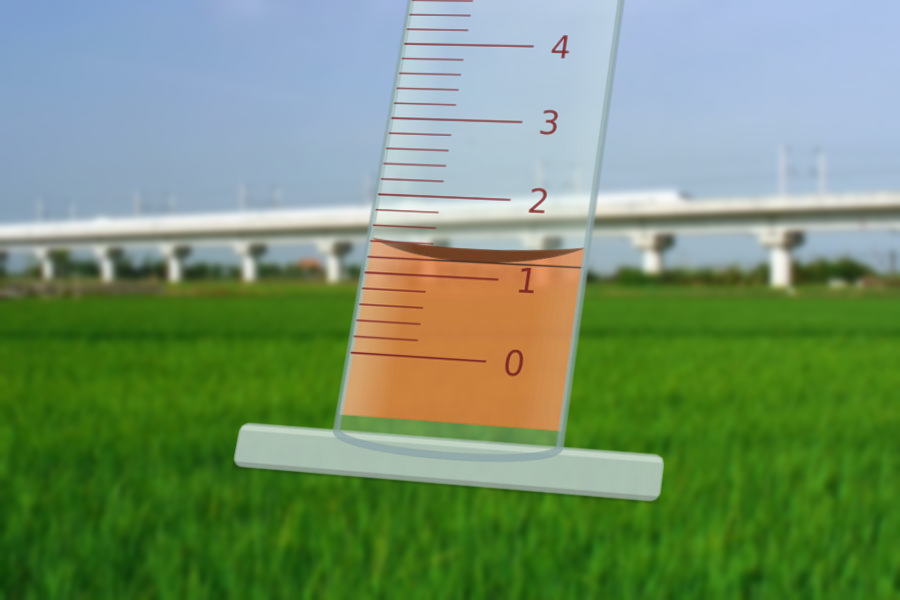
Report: 1.2mL
